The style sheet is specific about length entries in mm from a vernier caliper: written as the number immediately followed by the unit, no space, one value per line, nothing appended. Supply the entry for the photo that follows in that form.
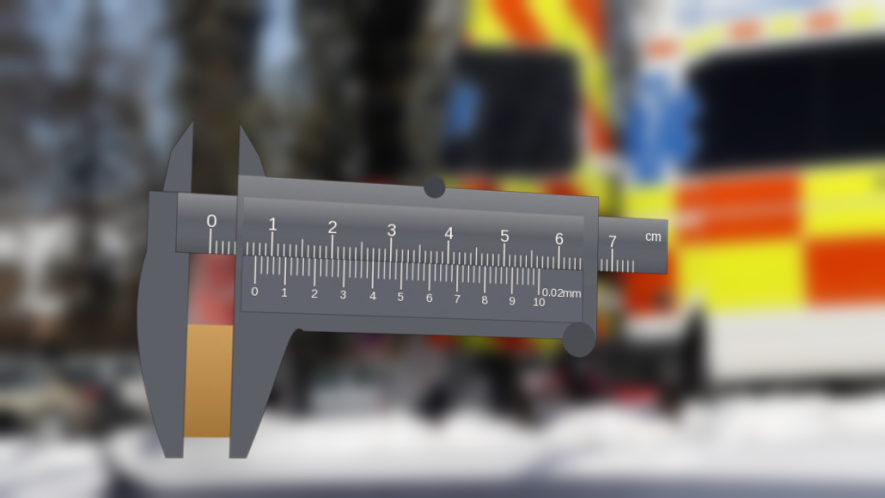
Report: 7.4mm
